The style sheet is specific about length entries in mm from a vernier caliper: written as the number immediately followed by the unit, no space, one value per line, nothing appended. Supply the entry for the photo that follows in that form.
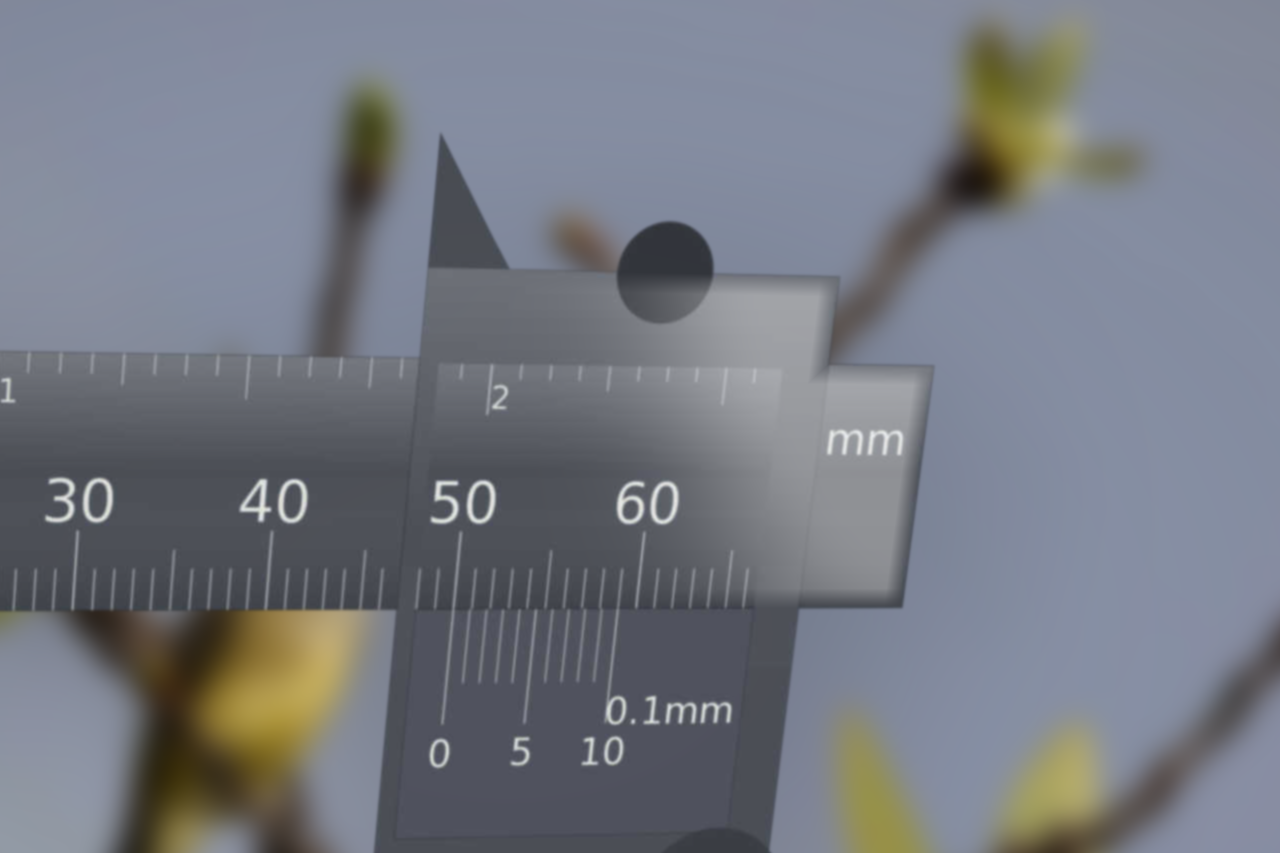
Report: 50.0mm
